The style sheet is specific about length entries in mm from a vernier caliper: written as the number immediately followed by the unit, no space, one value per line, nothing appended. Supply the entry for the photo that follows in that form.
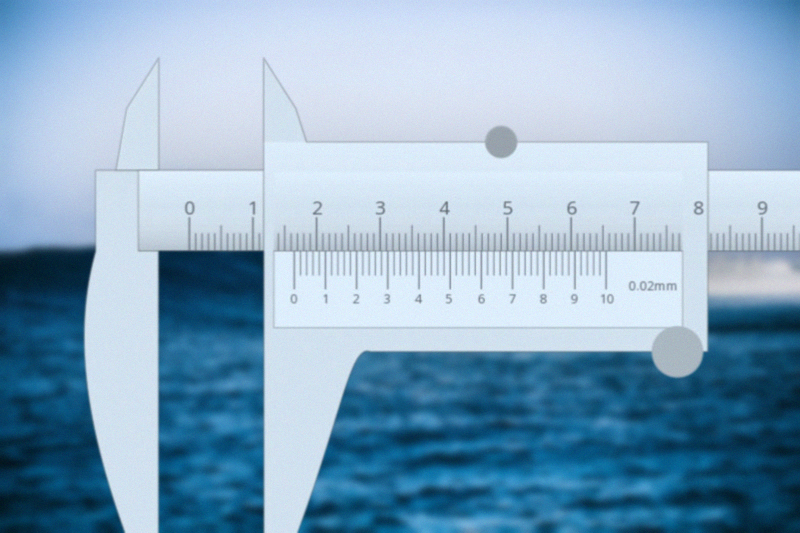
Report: 16.5mm
